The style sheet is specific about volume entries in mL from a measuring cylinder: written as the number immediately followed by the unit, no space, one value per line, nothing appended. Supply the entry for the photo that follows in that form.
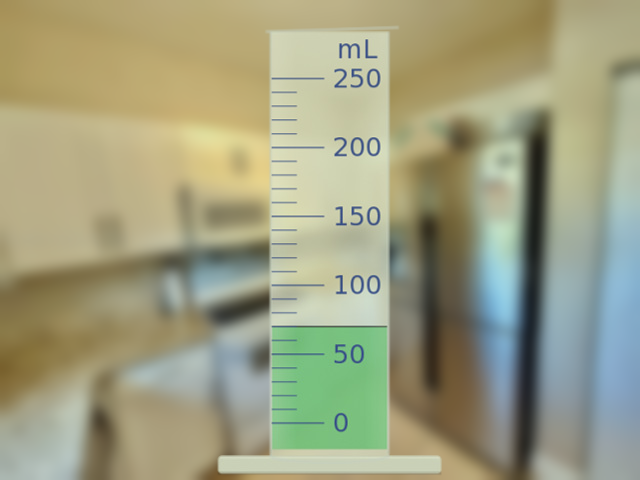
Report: 70mL
